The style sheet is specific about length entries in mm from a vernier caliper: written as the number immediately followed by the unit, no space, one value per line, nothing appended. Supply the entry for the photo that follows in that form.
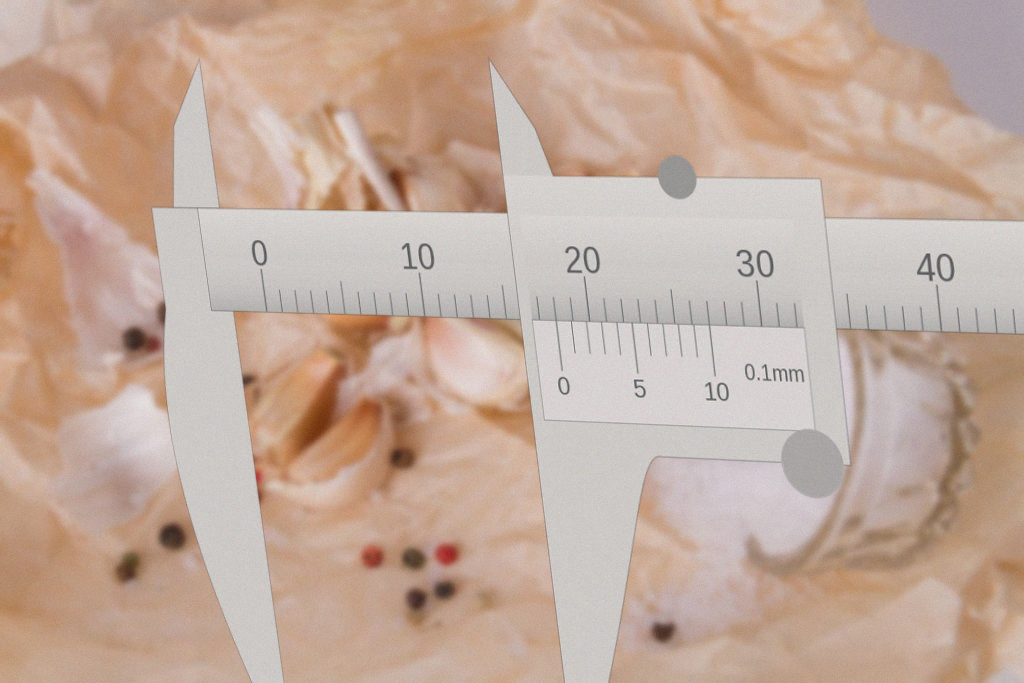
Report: 18.0mm
